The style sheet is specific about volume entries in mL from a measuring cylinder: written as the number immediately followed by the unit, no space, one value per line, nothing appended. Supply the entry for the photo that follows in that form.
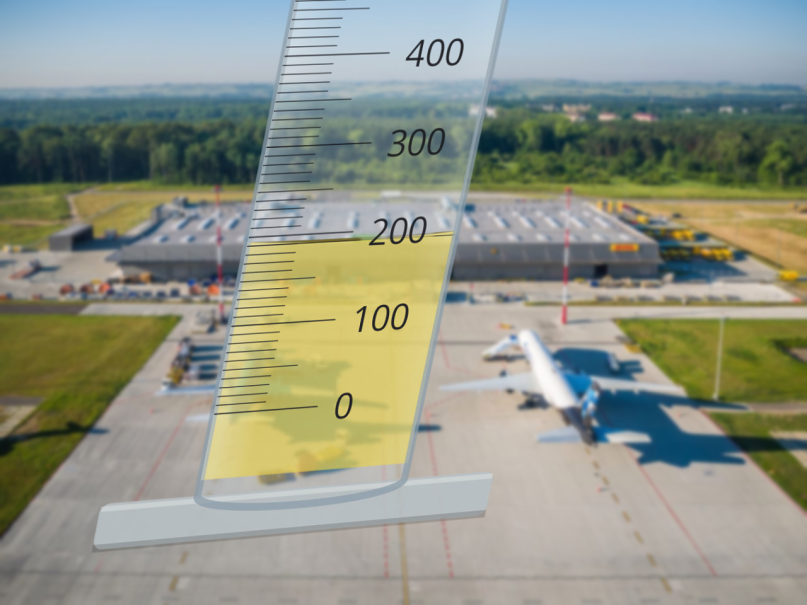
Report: 190mL
